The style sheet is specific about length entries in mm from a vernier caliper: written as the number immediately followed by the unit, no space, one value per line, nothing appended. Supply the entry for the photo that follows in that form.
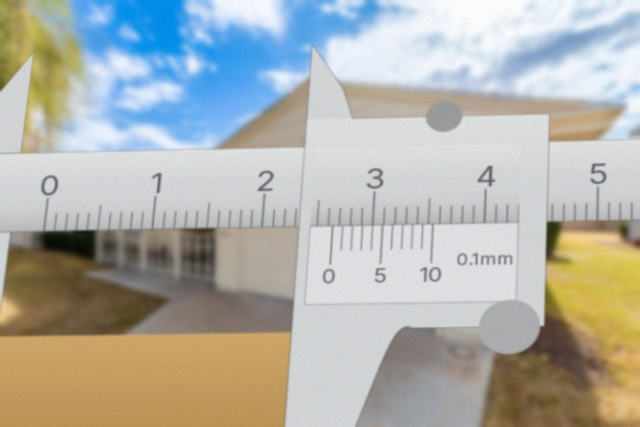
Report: 26.4mm
